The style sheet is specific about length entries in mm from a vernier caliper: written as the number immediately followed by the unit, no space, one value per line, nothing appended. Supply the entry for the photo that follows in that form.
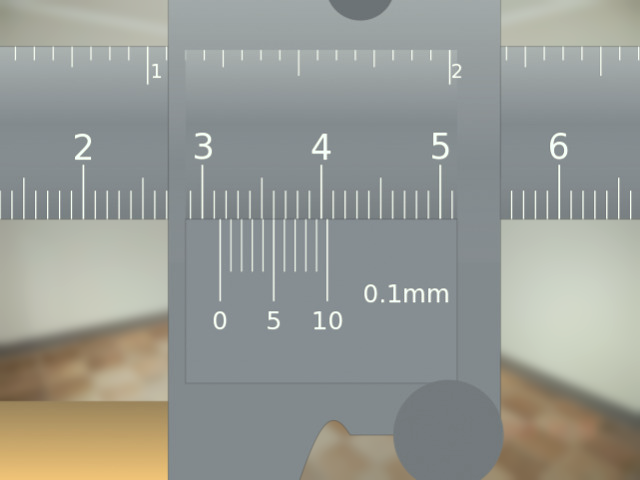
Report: 31.5mm
